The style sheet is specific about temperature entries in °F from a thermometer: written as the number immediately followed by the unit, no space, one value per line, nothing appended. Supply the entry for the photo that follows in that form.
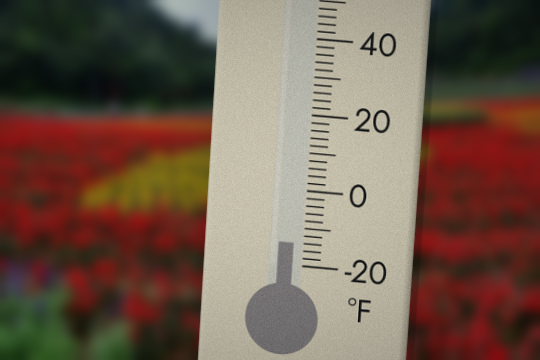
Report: -14°F
